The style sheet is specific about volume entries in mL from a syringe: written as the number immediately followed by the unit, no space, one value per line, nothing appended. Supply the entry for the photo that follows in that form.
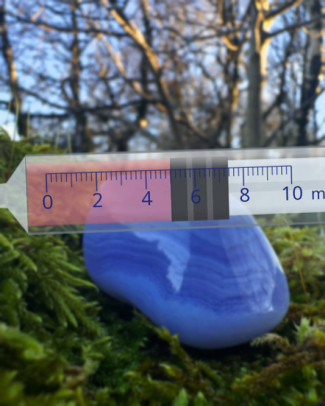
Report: 5mL
